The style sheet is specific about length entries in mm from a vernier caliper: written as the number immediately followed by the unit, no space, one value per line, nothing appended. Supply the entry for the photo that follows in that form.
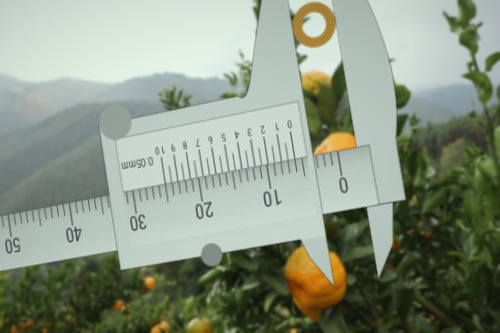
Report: 6.0mm
